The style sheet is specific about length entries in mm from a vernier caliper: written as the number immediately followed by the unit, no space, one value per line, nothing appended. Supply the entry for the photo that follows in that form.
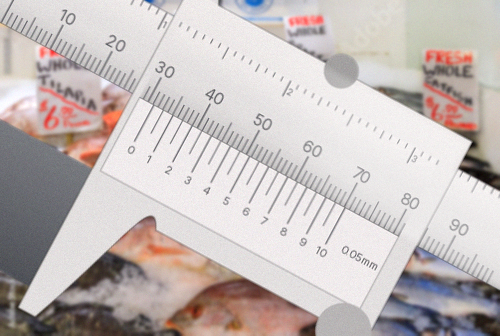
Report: 31.2mm
